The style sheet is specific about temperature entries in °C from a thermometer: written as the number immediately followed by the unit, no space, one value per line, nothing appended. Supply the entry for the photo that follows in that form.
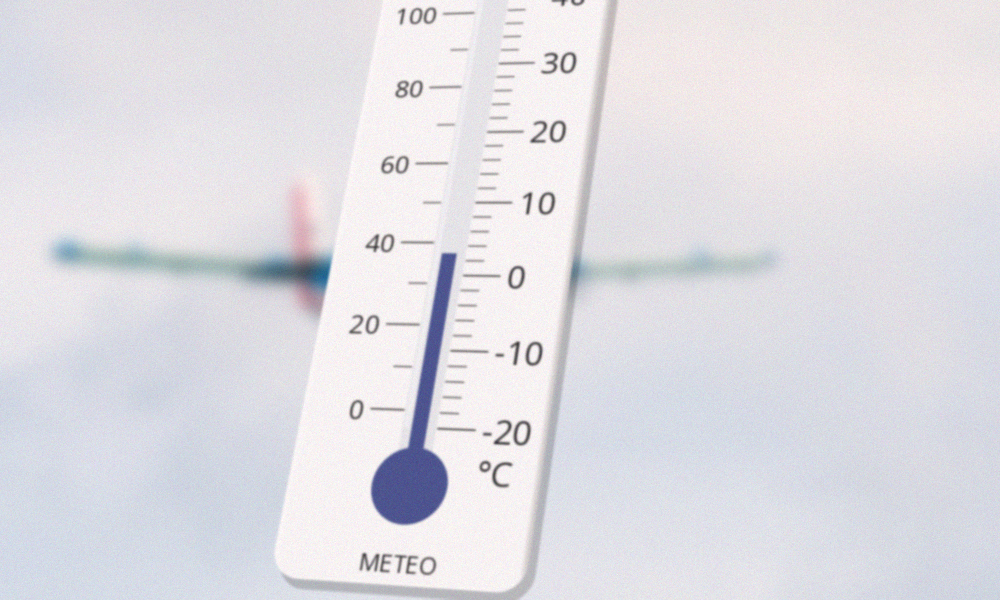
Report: 3°C
